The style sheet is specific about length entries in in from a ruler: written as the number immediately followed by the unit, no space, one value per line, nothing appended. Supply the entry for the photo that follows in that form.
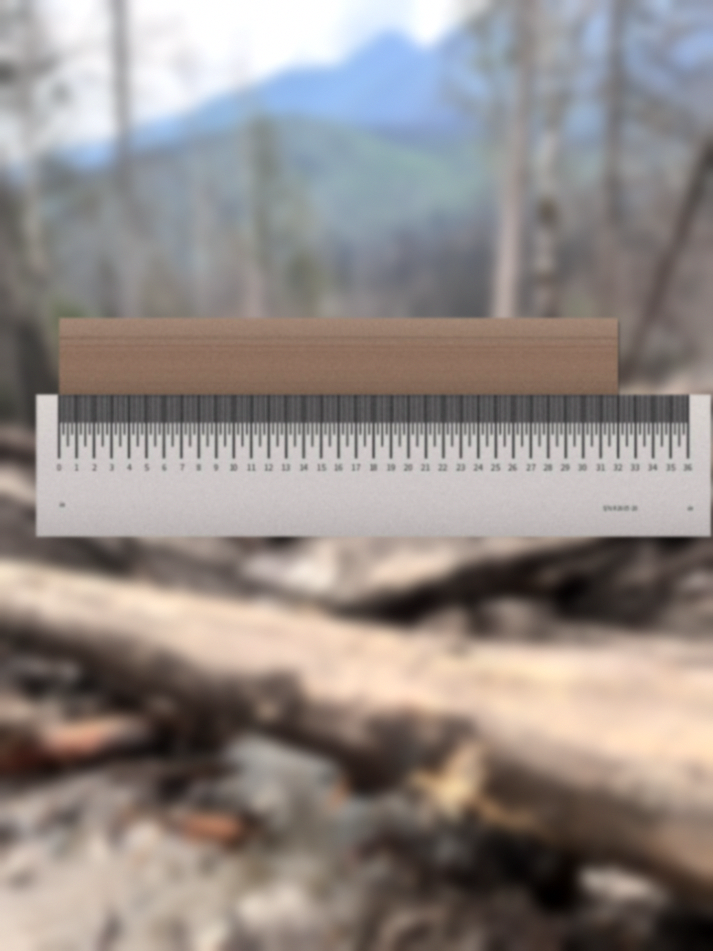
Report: 32in
